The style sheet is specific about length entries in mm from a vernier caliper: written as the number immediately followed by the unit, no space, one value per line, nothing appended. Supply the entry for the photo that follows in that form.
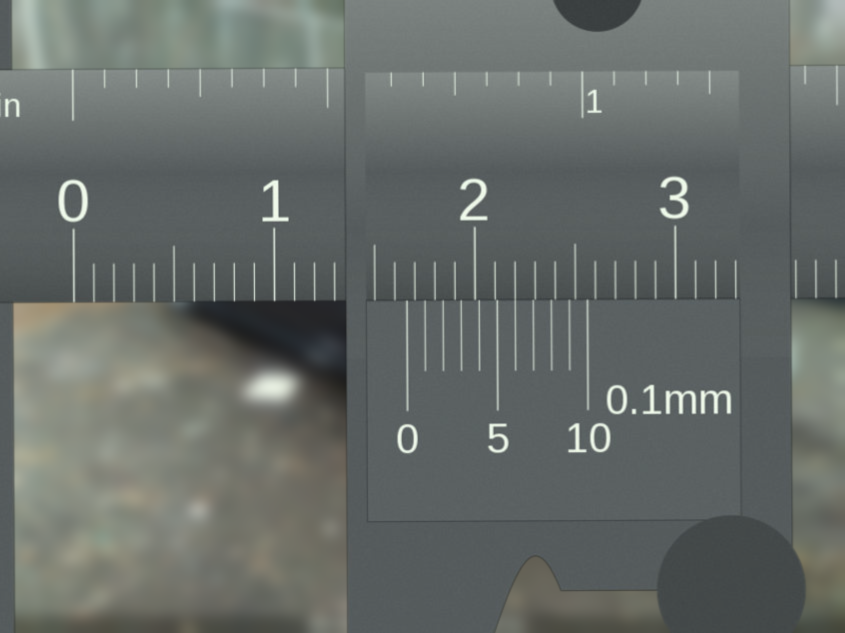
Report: 16.6mm
